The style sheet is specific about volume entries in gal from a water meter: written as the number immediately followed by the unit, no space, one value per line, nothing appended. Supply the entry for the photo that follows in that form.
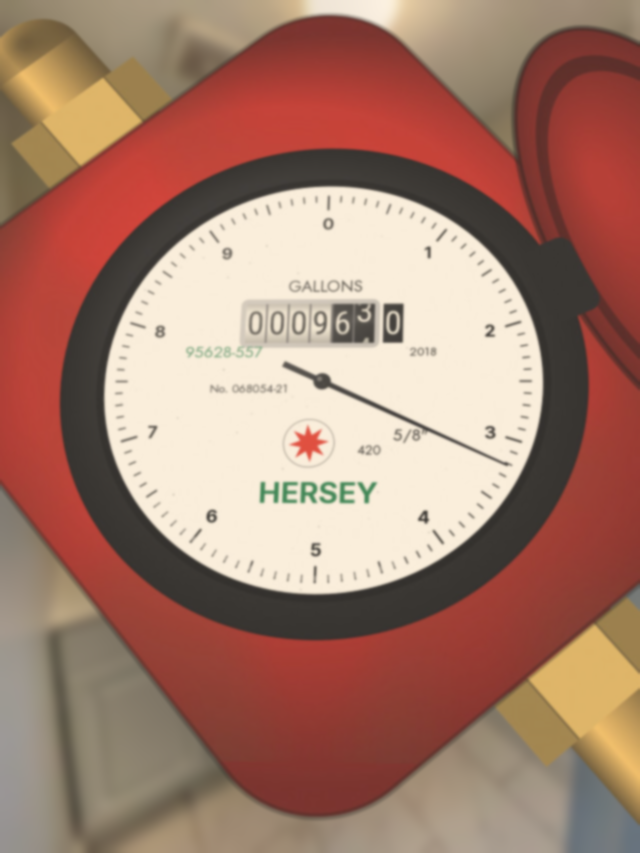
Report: 9633.2gal
